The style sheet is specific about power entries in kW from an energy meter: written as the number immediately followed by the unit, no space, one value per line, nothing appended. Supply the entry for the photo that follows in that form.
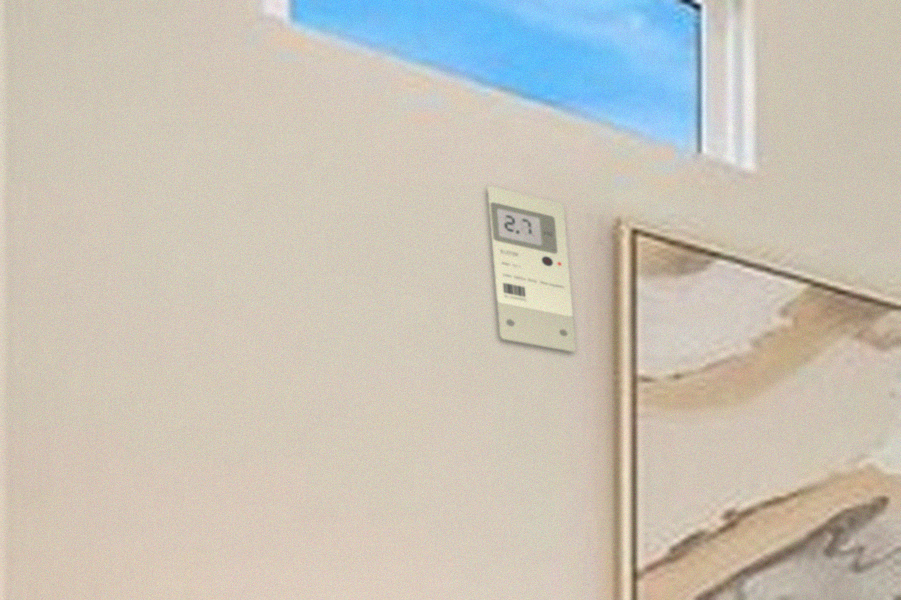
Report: 2.7kW
